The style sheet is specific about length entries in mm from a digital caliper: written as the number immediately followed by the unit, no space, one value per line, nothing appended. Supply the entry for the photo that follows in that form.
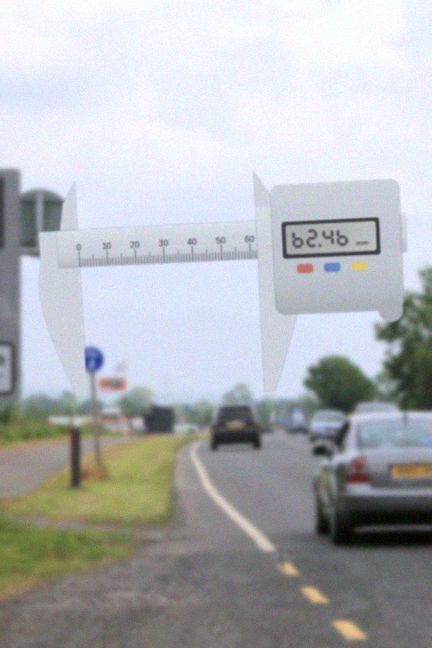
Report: 62.46mm
